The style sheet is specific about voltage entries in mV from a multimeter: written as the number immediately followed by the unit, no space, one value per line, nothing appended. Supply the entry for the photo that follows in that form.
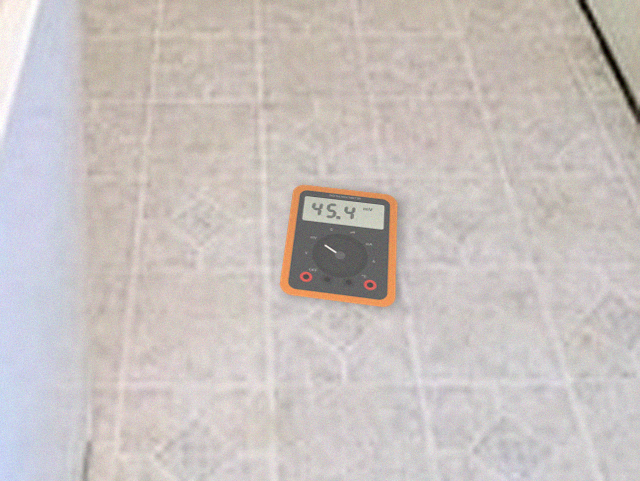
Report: 45.4mV
